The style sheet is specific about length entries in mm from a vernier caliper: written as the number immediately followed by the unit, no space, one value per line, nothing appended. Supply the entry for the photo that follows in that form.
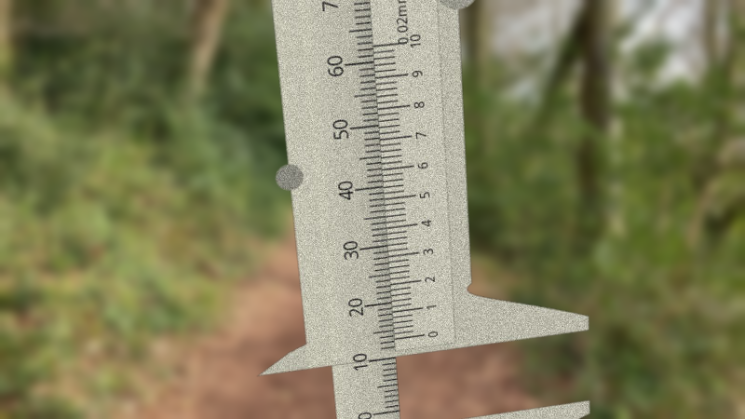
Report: 13.4mm
